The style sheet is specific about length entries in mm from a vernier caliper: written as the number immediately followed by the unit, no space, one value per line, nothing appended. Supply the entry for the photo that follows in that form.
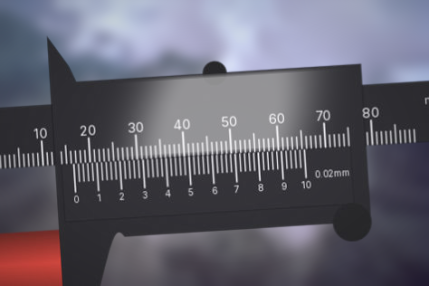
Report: 16.5mm
